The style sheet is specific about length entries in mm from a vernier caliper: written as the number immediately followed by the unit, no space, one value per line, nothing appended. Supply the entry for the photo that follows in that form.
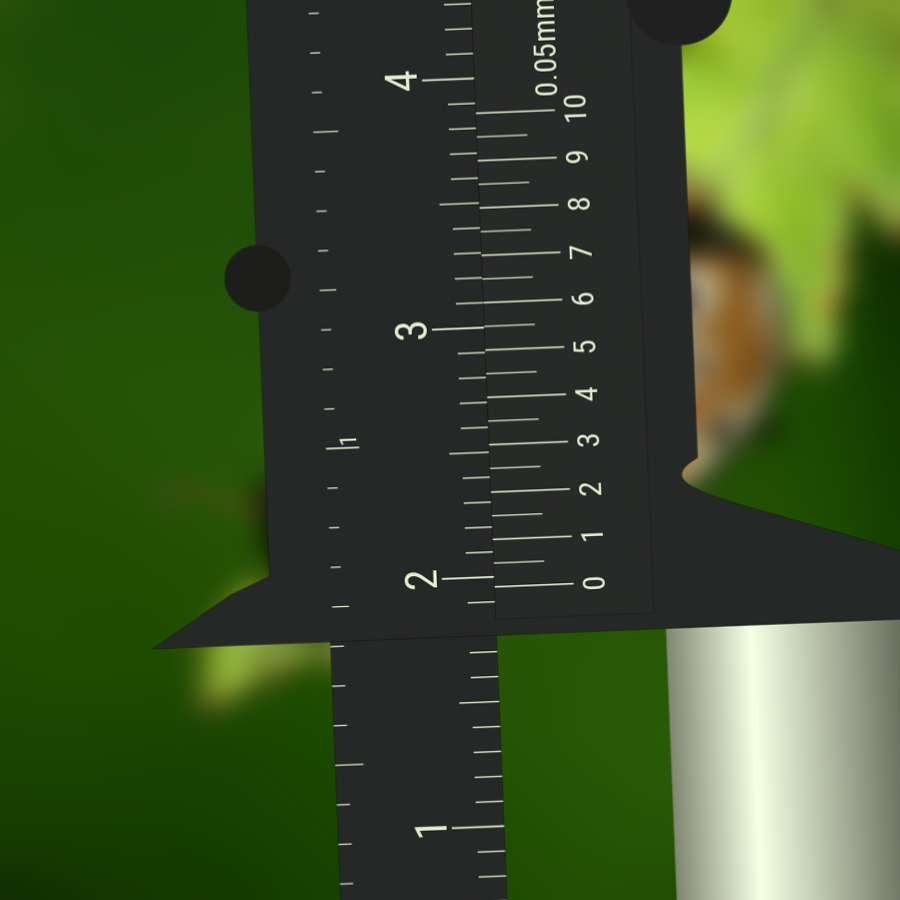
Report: 19.60mm
